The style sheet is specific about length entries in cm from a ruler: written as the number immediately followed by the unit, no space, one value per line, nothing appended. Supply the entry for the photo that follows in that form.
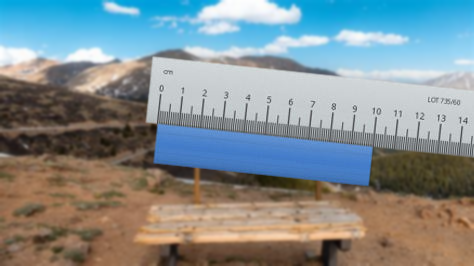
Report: 10cm
